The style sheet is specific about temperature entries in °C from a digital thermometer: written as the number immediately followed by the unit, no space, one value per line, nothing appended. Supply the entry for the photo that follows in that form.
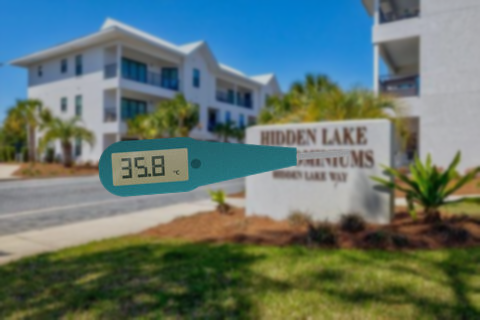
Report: 35.8°C
